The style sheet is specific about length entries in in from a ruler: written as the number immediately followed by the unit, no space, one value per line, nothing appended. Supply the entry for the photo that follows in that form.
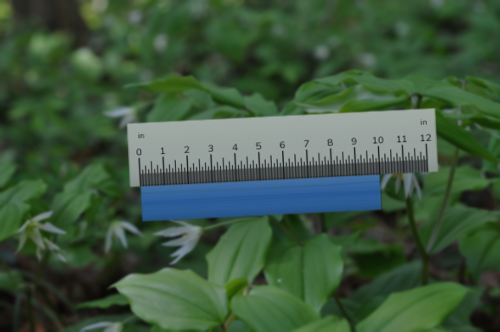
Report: 10in
